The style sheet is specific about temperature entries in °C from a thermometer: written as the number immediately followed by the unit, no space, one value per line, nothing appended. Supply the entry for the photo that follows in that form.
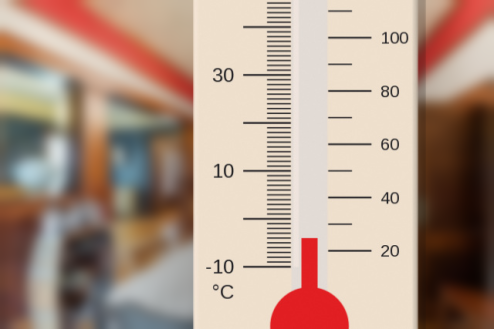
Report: -4°C
